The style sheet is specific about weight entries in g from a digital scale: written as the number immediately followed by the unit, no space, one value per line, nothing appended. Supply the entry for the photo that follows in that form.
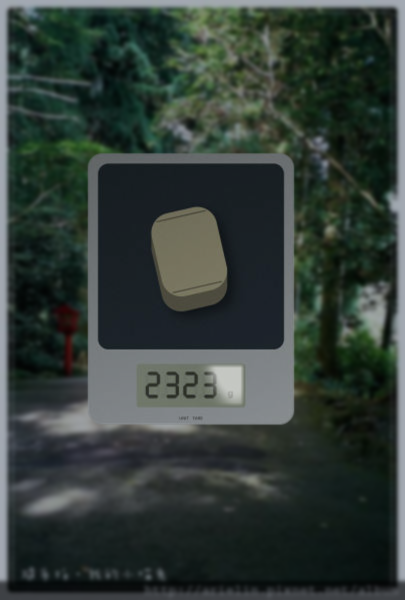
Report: 2323g
